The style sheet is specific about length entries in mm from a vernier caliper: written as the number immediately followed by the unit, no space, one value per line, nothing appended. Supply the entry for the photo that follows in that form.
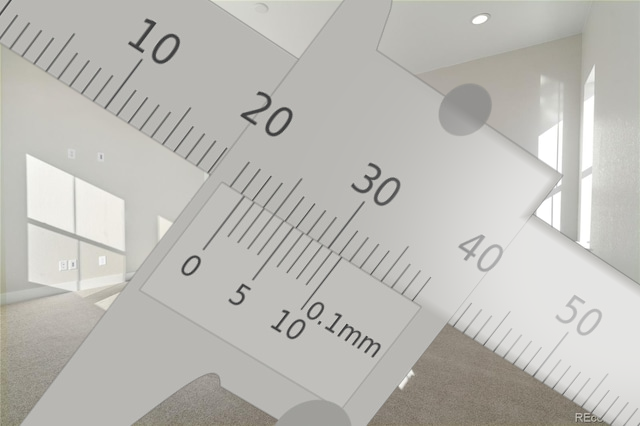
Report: 22.3mm
